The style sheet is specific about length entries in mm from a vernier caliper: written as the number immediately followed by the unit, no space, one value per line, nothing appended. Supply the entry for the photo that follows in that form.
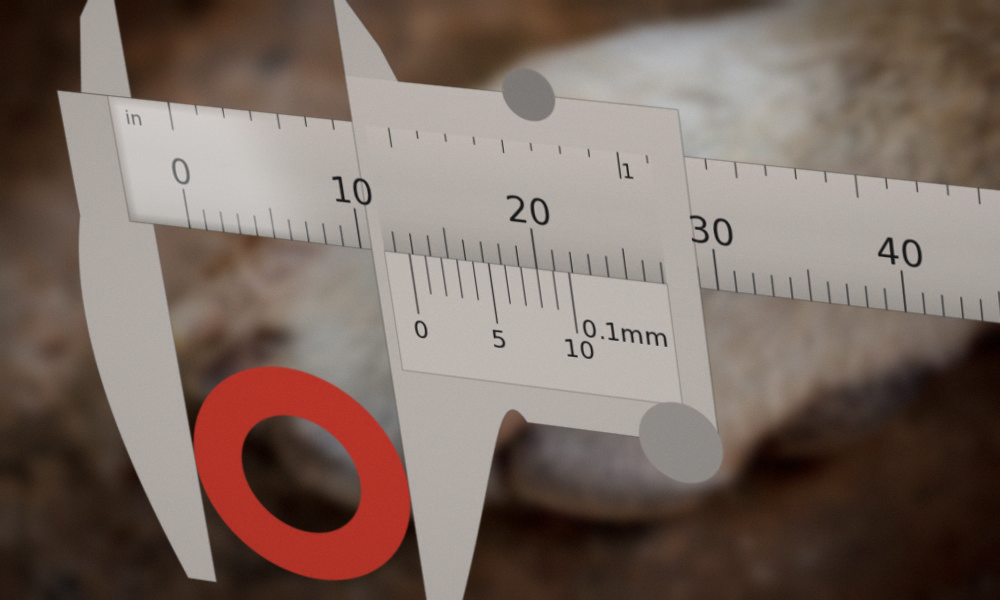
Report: 12.8mm
